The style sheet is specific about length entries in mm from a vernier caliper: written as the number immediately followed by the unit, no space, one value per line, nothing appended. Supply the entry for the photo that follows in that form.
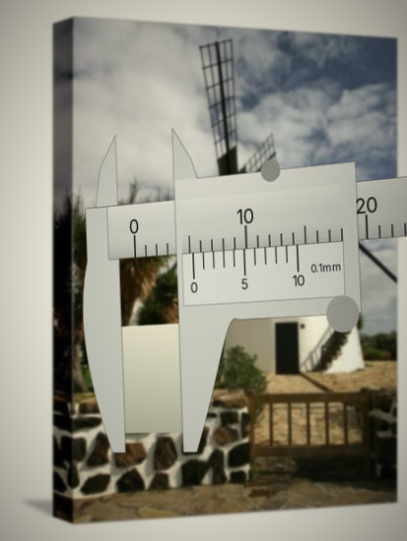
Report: 5.3mm
